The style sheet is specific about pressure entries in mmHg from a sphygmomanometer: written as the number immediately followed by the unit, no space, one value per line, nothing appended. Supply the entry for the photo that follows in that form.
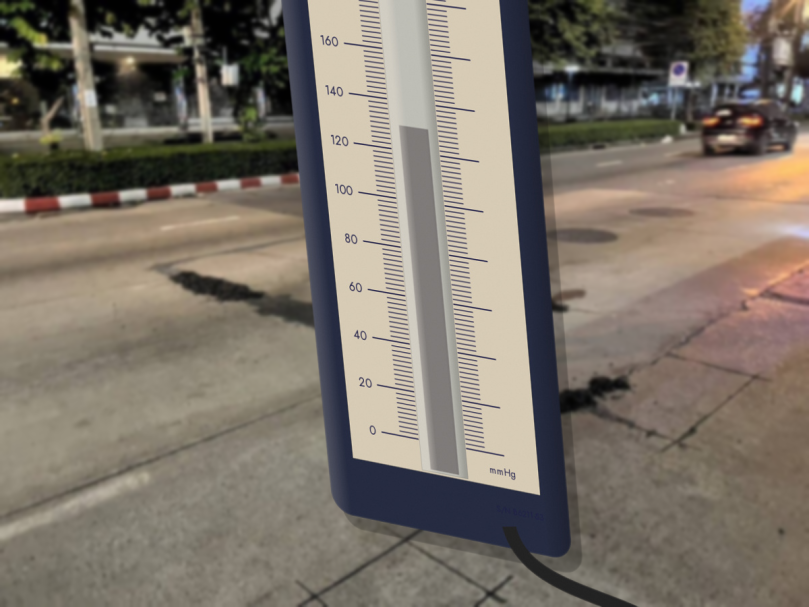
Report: 130mmHg
